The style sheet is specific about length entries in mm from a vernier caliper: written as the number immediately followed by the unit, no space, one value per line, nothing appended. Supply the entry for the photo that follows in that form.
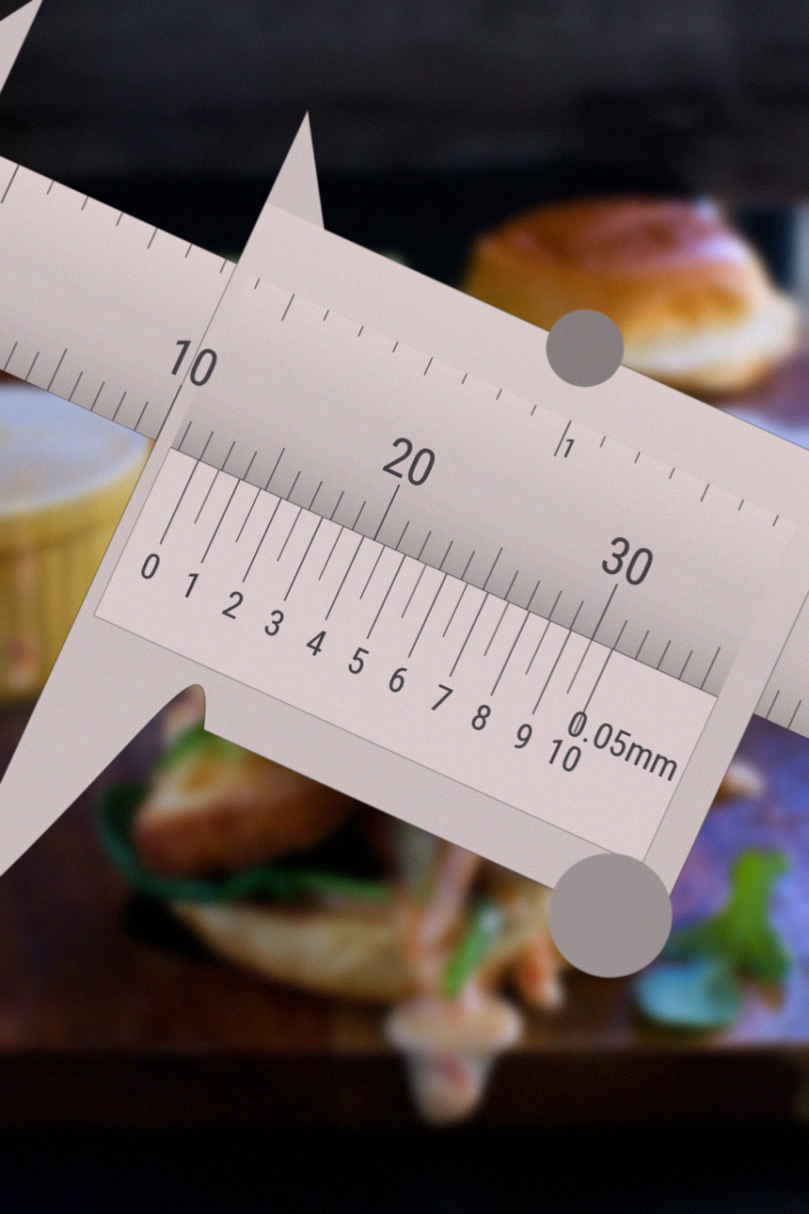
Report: 11.95mm
